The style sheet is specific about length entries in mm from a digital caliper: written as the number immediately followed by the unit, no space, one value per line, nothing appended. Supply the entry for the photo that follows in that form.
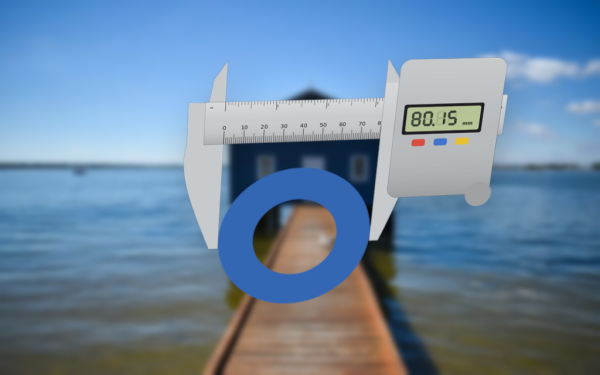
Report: 80.15mm
